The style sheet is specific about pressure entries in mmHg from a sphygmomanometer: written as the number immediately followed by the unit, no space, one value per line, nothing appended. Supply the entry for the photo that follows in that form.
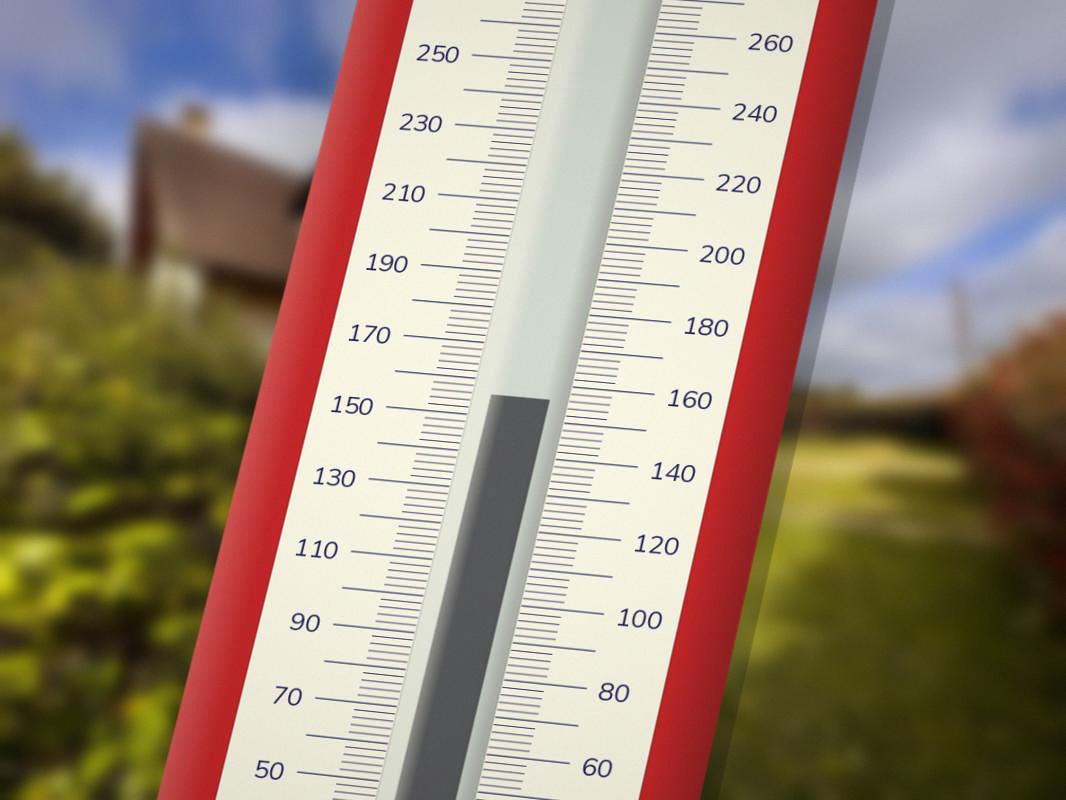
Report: 156mmHg
